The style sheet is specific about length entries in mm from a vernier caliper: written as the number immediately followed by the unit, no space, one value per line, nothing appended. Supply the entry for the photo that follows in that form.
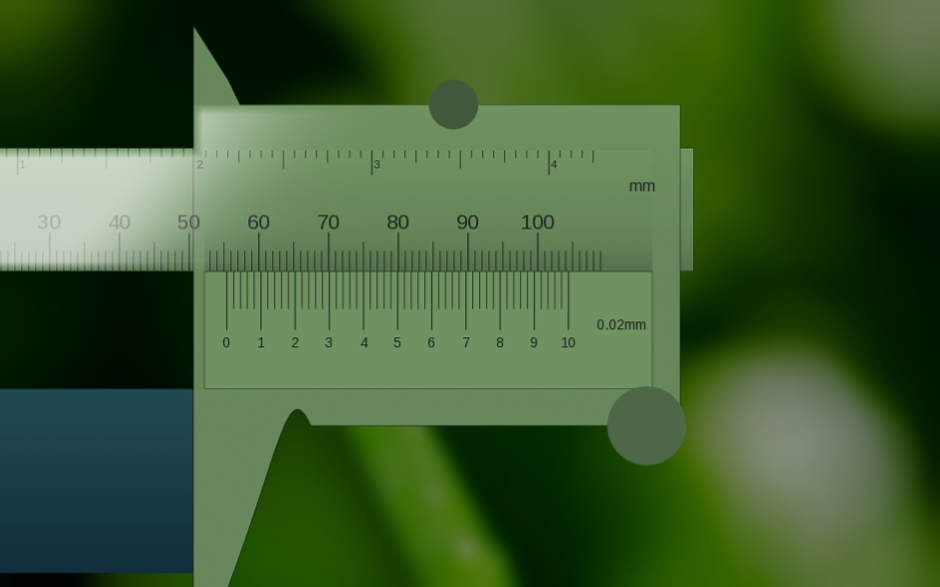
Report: 55.4mm
